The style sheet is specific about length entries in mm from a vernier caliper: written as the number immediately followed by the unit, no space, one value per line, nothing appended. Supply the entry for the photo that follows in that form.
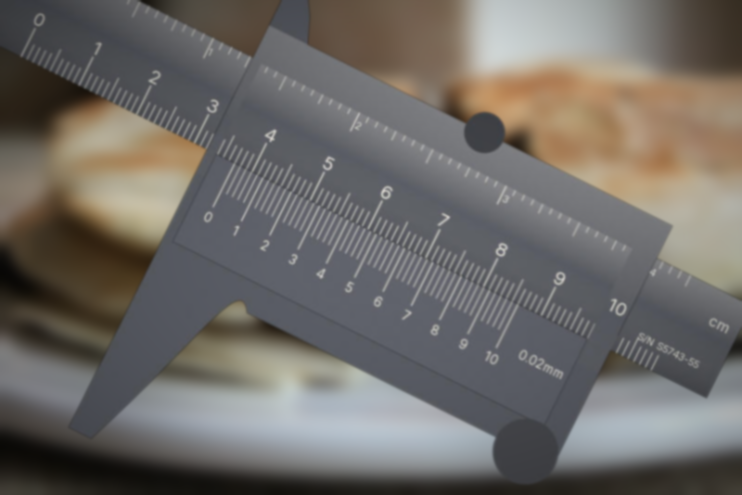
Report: 37.0mm
